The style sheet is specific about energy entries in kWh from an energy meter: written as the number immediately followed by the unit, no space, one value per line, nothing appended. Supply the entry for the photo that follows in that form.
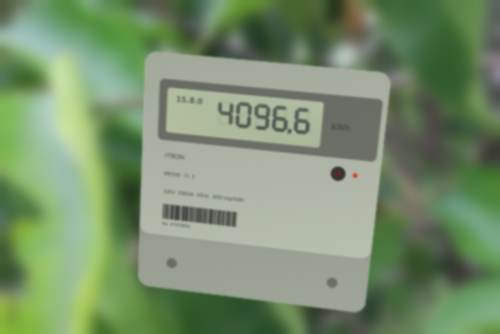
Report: 4096.6kWh
